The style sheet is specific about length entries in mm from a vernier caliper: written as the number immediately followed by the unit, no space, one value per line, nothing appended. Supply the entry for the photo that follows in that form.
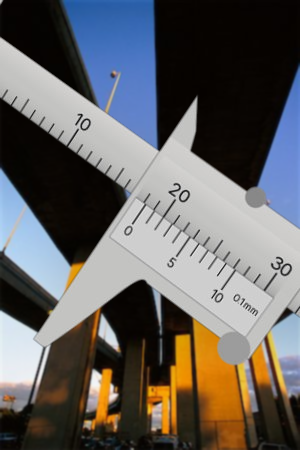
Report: 18.2mm
